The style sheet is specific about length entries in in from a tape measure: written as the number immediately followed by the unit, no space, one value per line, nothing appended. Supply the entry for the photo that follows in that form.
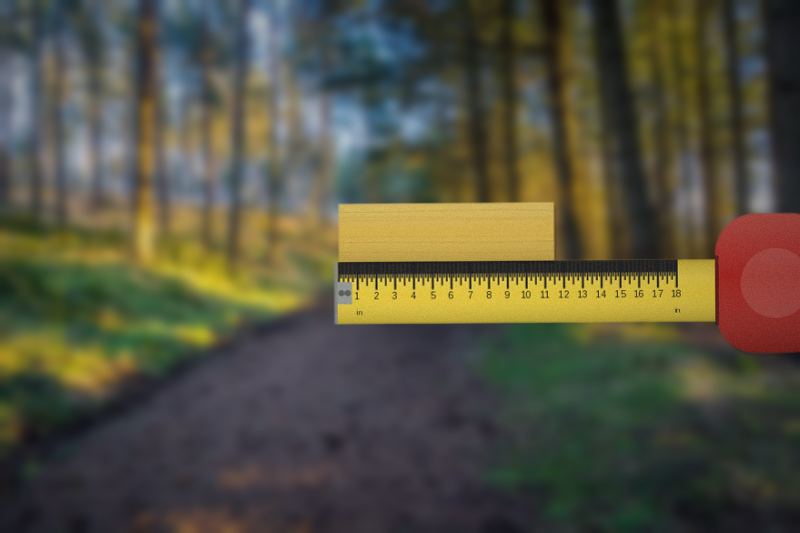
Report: 11.5in
